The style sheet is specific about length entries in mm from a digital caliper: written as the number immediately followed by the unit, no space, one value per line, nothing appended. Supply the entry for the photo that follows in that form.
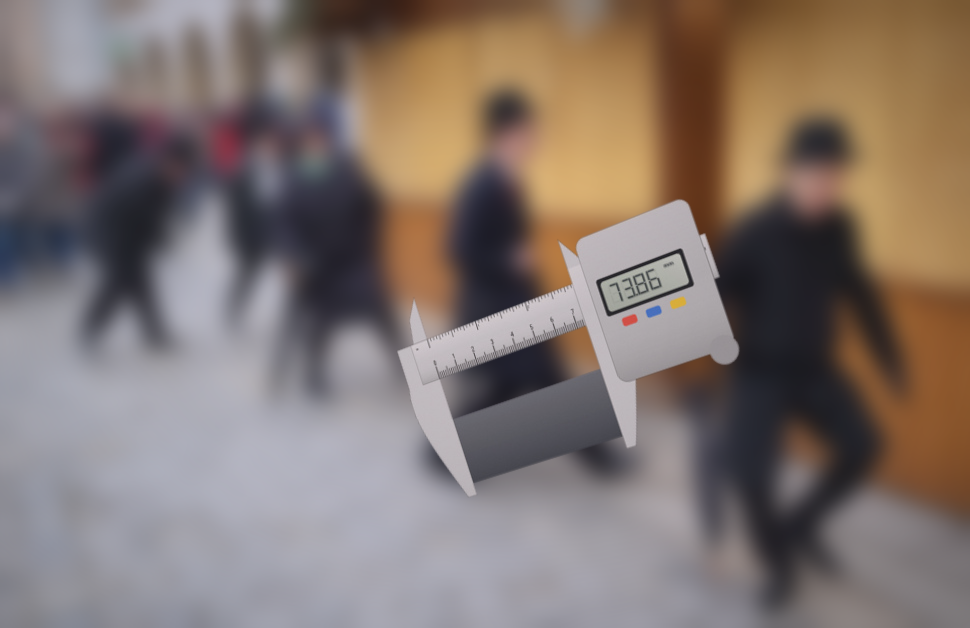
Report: 73.86mm
